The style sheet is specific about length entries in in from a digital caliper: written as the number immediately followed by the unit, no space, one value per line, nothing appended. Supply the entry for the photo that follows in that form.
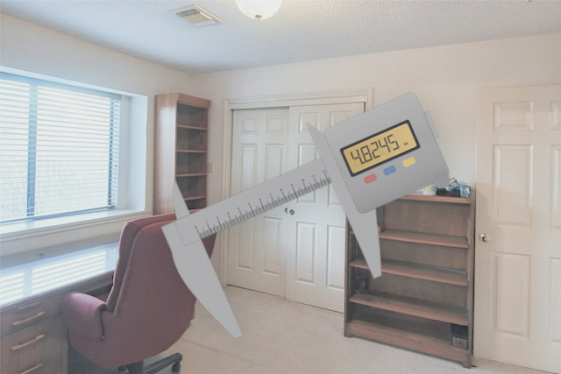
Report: 4.8245in
